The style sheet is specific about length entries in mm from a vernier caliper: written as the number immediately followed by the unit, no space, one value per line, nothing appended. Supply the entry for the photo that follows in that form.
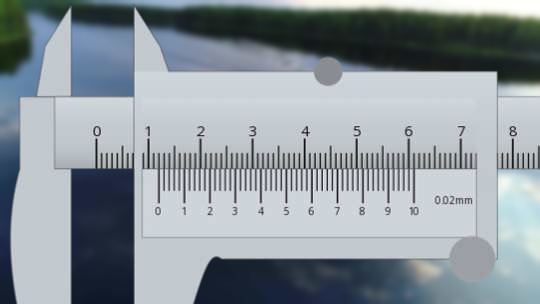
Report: 12.0mm
